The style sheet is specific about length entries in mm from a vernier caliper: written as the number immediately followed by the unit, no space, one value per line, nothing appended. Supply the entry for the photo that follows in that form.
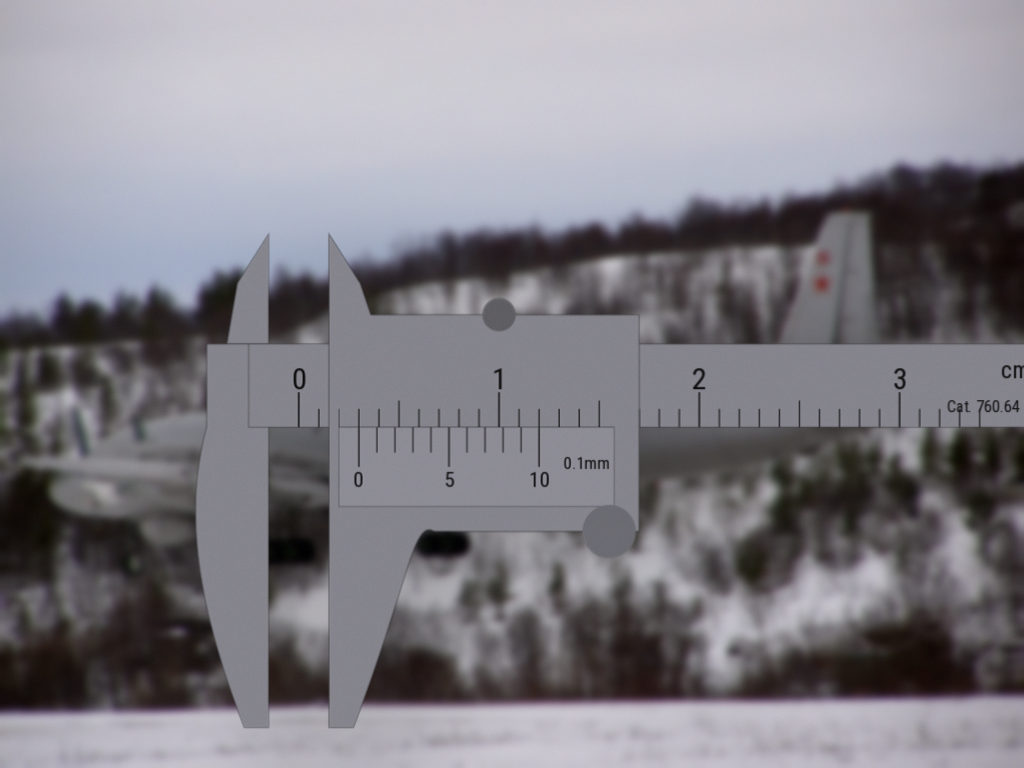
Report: 3.0mm
